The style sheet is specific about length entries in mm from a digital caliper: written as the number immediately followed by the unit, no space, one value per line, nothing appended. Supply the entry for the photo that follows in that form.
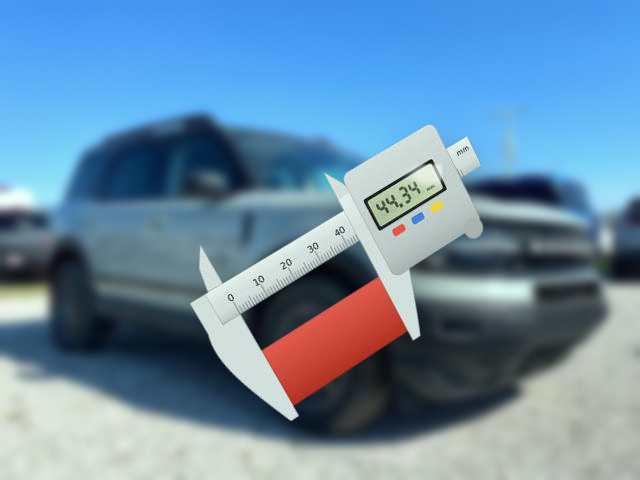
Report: 44.34mm
